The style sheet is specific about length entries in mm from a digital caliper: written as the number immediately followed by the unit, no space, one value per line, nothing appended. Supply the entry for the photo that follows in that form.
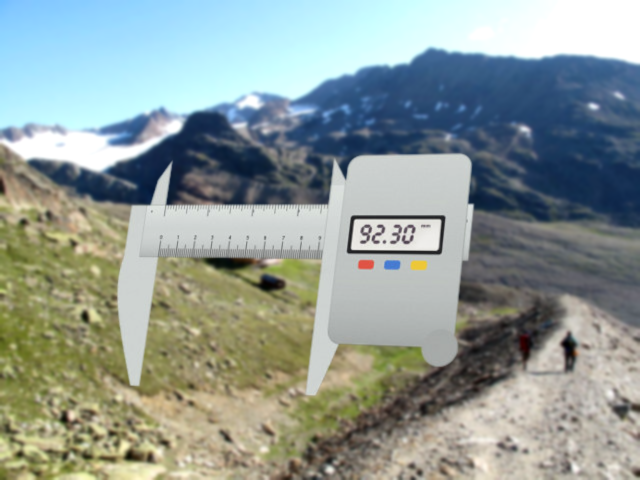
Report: 92.30mm
